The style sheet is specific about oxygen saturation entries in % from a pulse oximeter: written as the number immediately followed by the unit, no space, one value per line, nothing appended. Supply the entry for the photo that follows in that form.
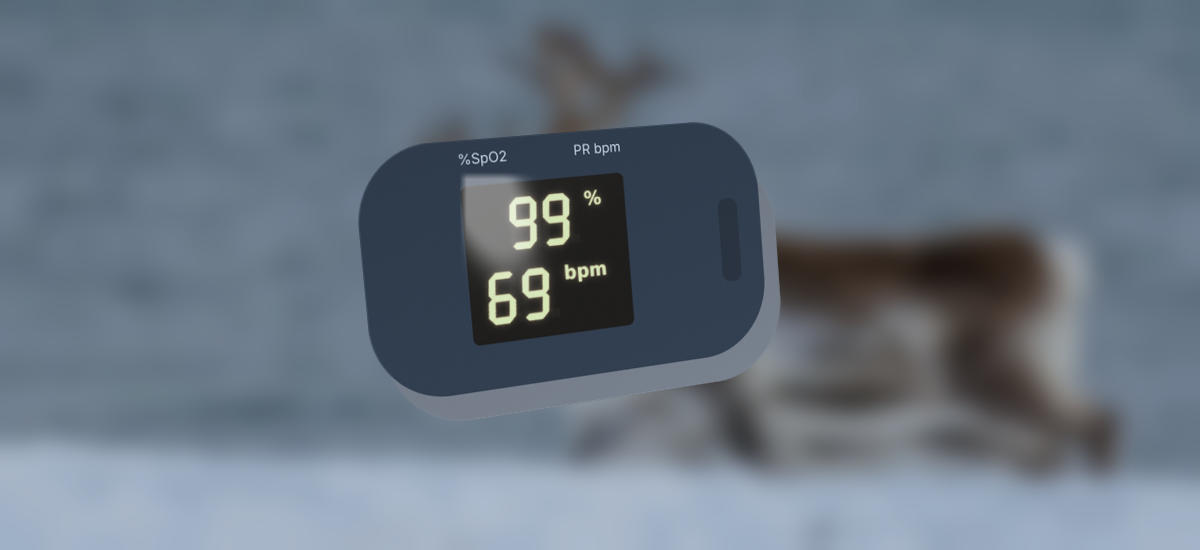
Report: 99%
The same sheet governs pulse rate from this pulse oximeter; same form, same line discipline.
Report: 69bpm
